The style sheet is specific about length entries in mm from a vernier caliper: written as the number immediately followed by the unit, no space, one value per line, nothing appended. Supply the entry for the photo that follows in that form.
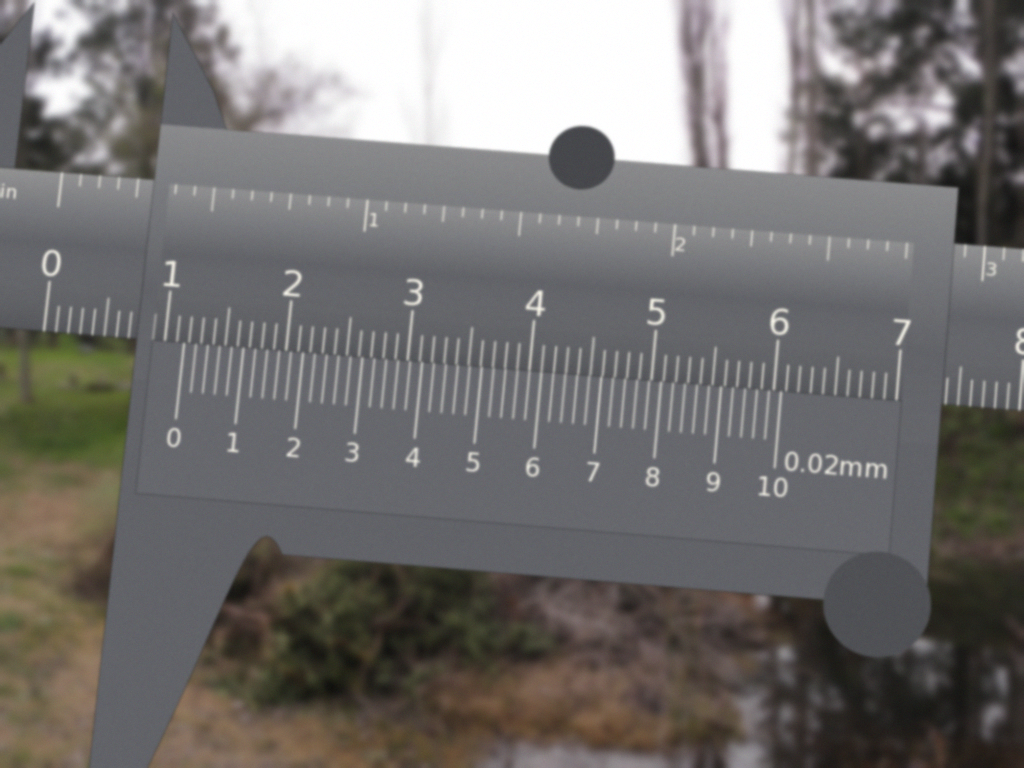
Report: 11.6mm
